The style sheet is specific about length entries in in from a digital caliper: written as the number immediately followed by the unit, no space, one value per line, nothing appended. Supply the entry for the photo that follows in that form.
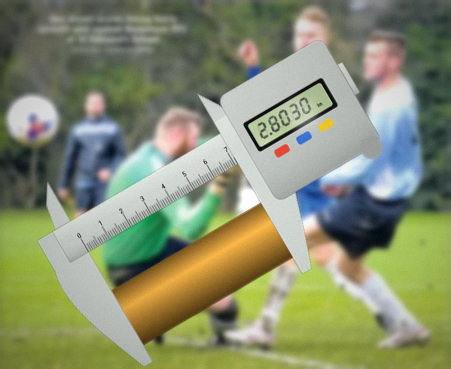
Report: 2.8030in
